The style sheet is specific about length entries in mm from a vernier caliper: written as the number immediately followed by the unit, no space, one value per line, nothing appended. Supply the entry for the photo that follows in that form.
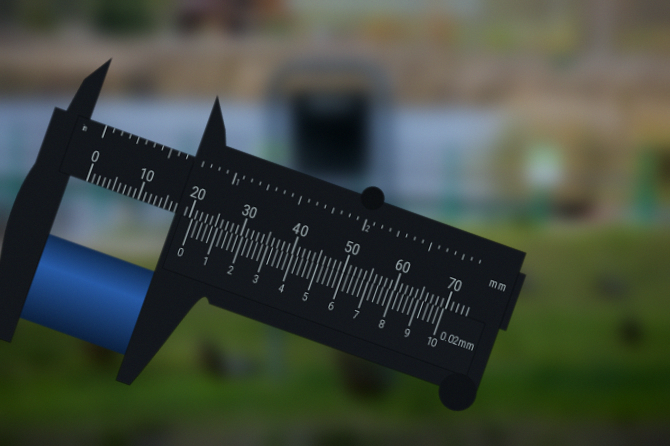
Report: 20.6mm
